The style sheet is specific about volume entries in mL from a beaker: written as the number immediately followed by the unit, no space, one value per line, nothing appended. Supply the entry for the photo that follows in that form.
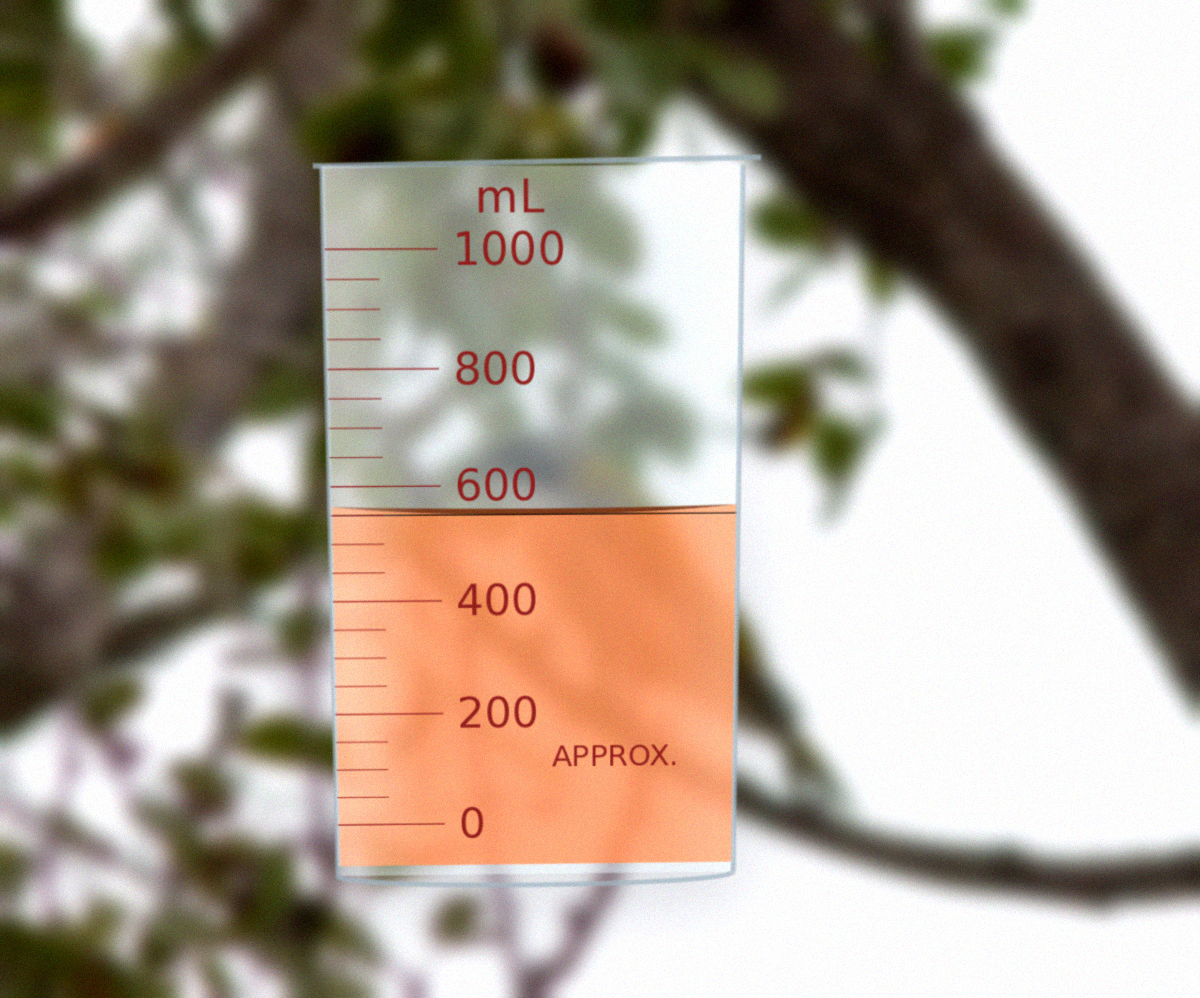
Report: 550mL
